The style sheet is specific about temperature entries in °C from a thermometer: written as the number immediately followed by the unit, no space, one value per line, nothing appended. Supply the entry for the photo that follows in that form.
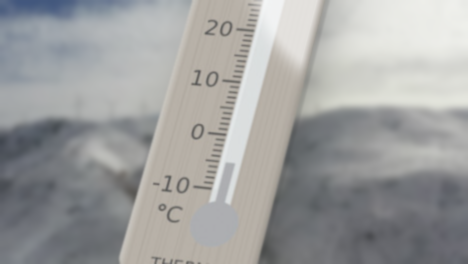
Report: -5°C
